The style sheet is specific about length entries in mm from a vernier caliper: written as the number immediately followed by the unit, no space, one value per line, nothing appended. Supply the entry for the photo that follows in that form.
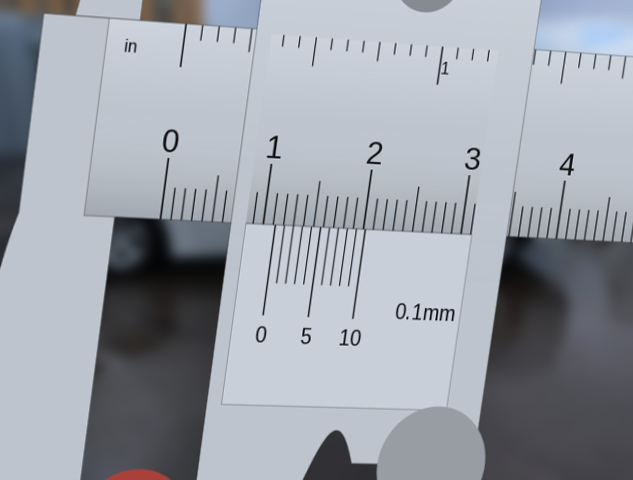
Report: 11.2mm
